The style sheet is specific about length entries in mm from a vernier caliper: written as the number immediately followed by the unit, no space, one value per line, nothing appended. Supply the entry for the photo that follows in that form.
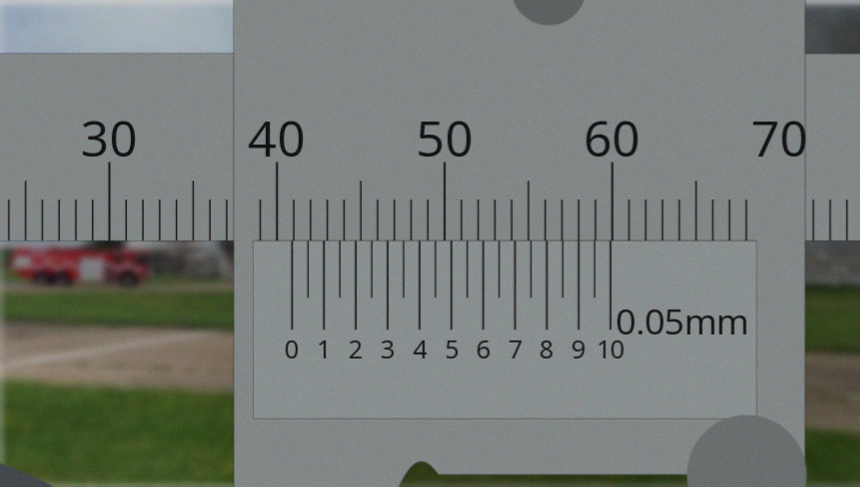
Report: 40.9mm
